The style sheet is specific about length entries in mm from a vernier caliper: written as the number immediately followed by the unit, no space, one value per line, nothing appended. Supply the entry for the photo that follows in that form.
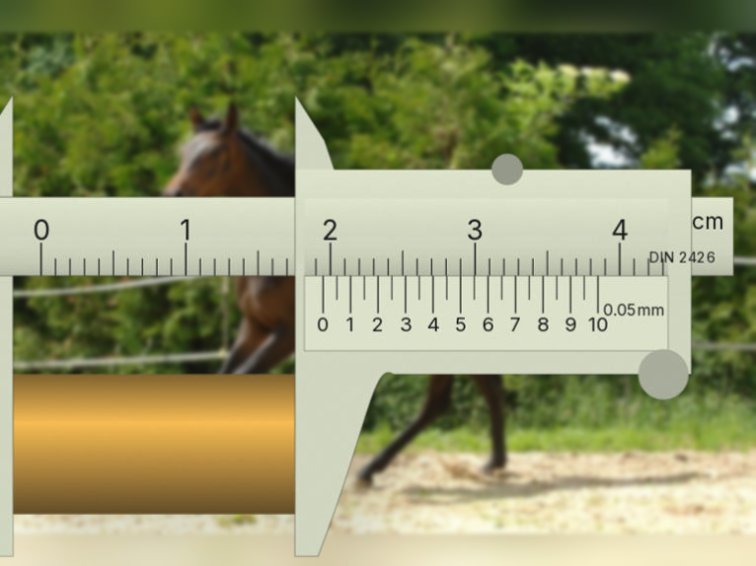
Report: 19.5mm
